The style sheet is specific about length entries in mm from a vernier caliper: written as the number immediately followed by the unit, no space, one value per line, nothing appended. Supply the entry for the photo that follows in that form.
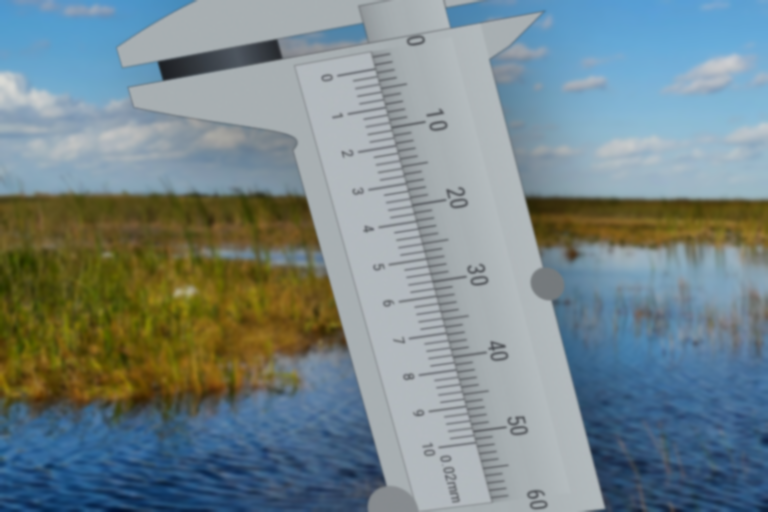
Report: 2.5mm
